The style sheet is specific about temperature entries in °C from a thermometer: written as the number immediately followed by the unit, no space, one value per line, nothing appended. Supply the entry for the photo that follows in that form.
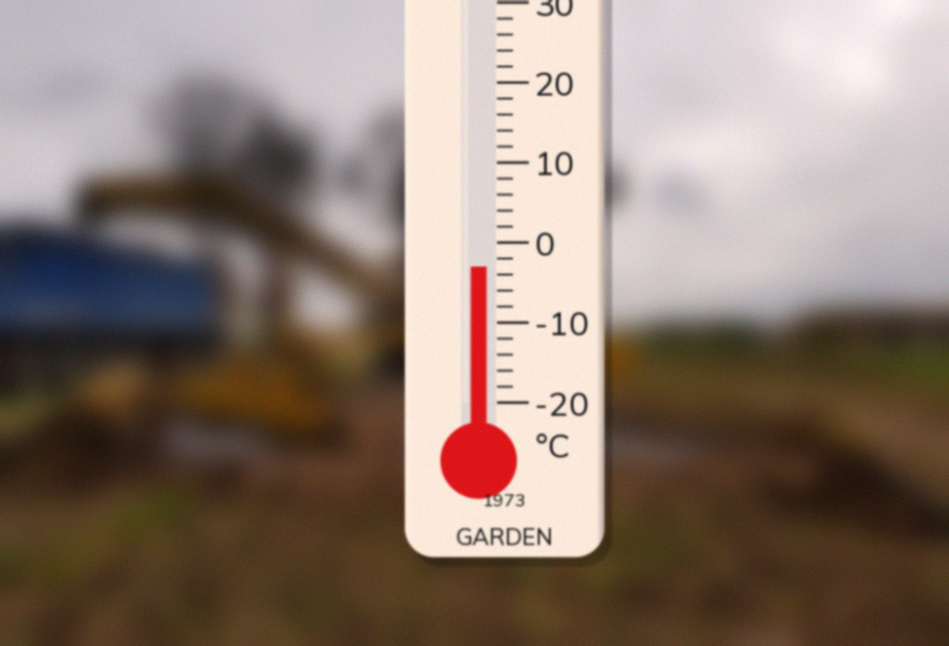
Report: -3°C
